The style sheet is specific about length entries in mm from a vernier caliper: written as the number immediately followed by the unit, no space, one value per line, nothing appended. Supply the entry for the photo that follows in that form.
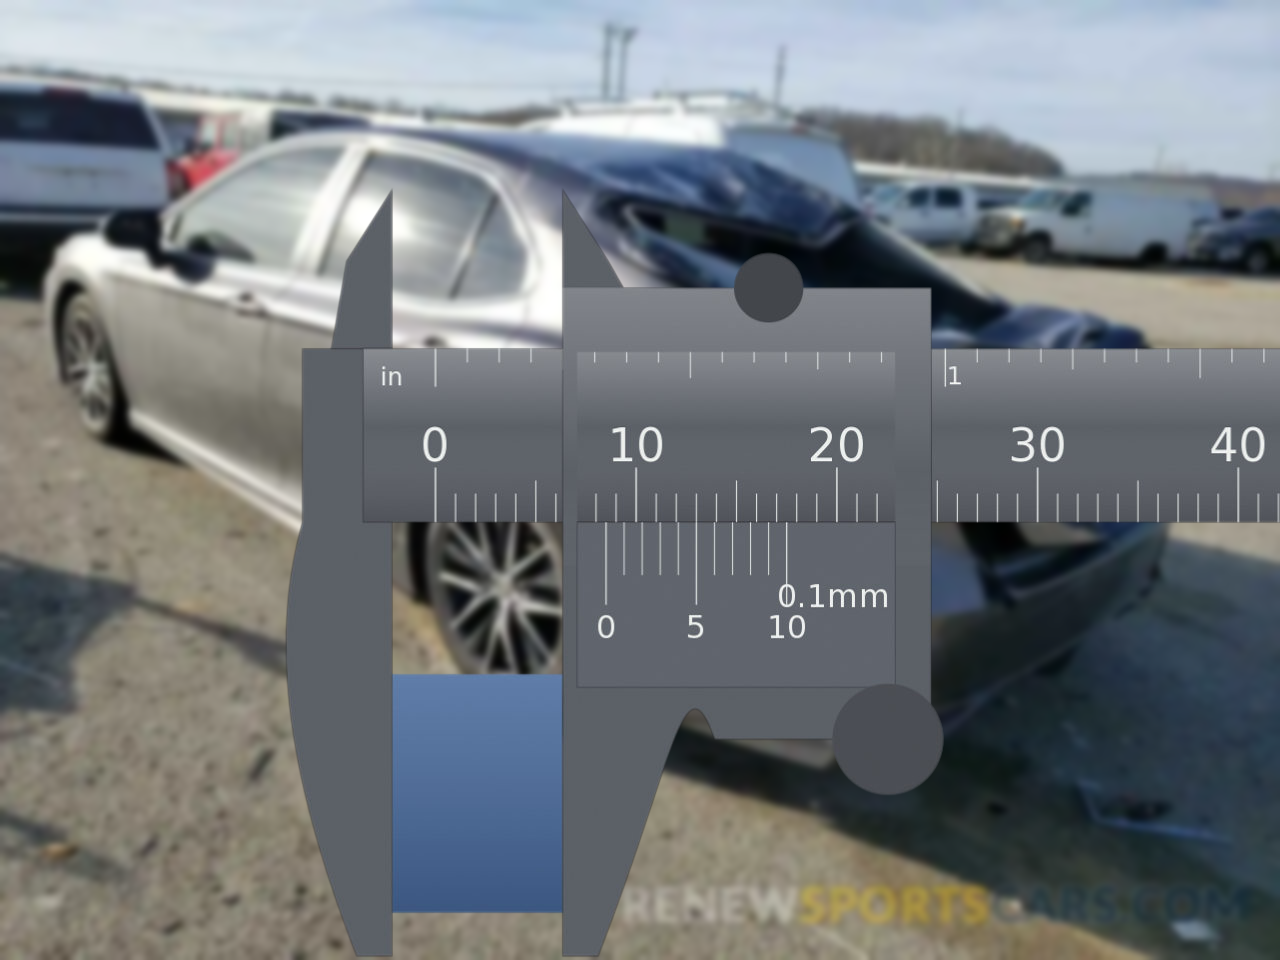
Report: 8.5mm
